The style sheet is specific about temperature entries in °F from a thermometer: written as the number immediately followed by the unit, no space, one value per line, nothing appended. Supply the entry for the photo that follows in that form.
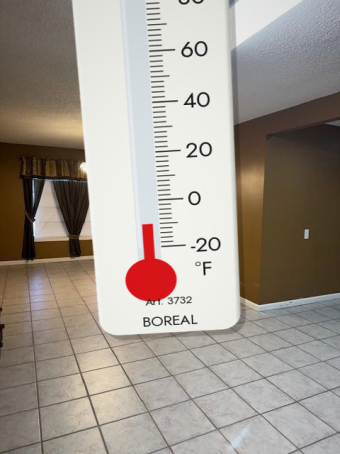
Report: -10°F
